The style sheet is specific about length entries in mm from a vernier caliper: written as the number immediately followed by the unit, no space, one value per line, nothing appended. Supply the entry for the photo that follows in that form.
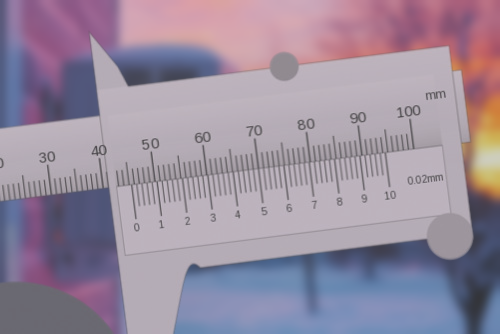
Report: 45.5mm
